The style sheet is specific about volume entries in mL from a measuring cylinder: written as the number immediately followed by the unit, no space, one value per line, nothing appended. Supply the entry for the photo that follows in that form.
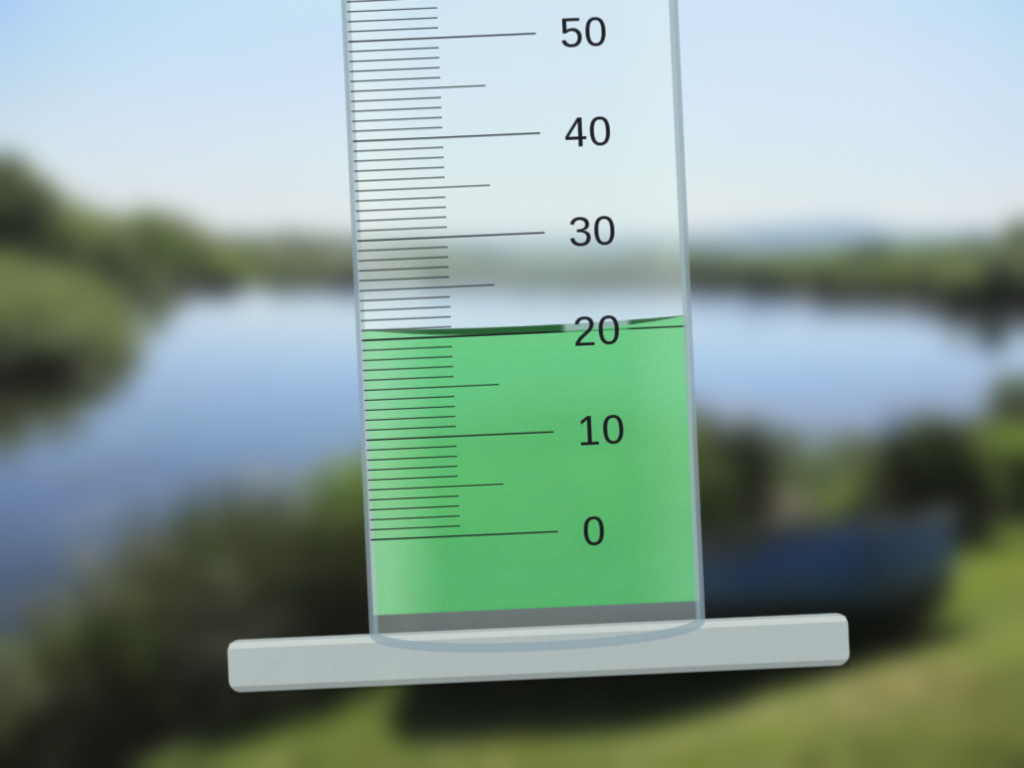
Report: 20mL
